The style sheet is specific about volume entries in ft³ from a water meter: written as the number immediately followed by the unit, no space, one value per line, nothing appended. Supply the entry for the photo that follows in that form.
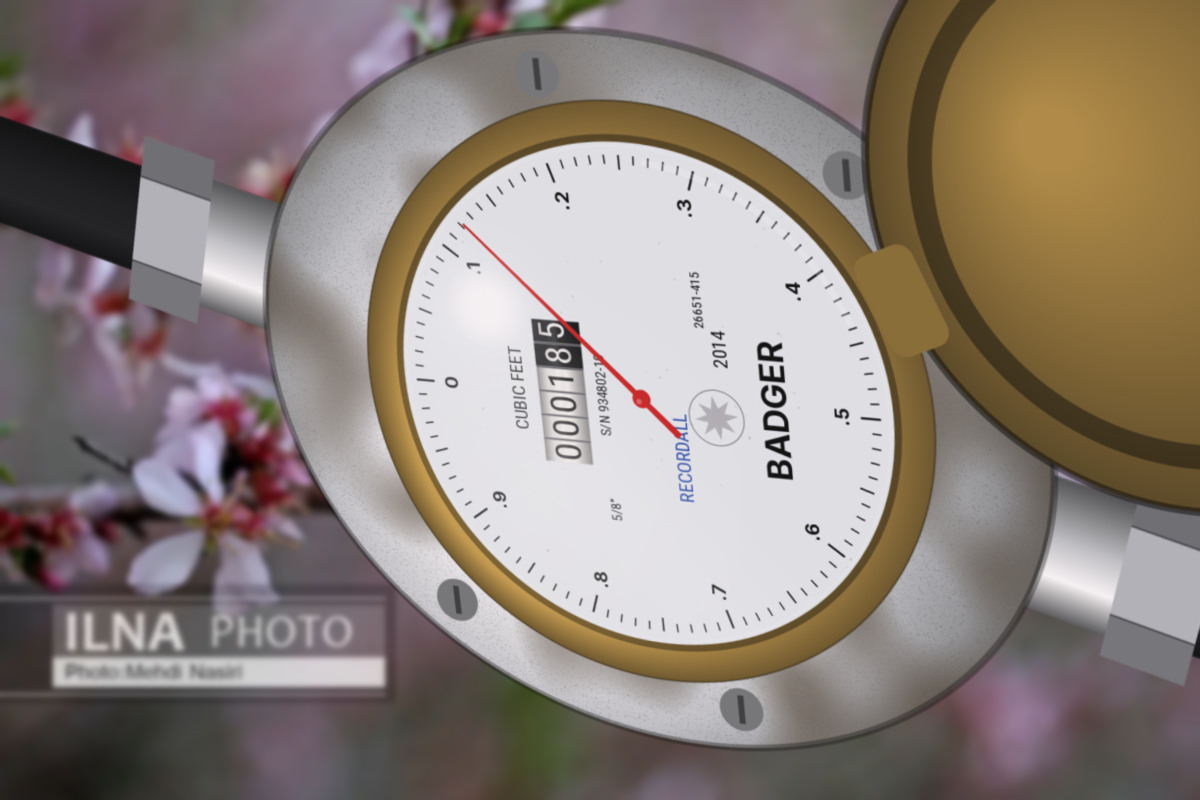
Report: 185.12ft³
